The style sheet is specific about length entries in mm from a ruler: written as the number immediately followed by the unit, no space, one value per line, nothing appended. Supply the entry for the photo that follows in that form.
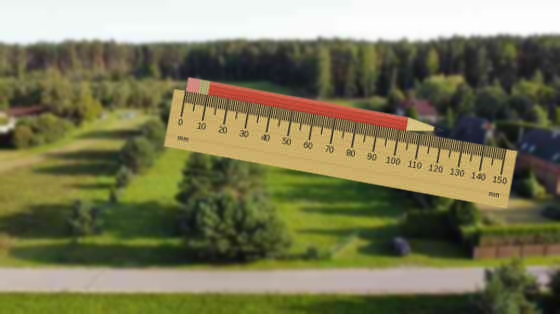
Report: 120mm
